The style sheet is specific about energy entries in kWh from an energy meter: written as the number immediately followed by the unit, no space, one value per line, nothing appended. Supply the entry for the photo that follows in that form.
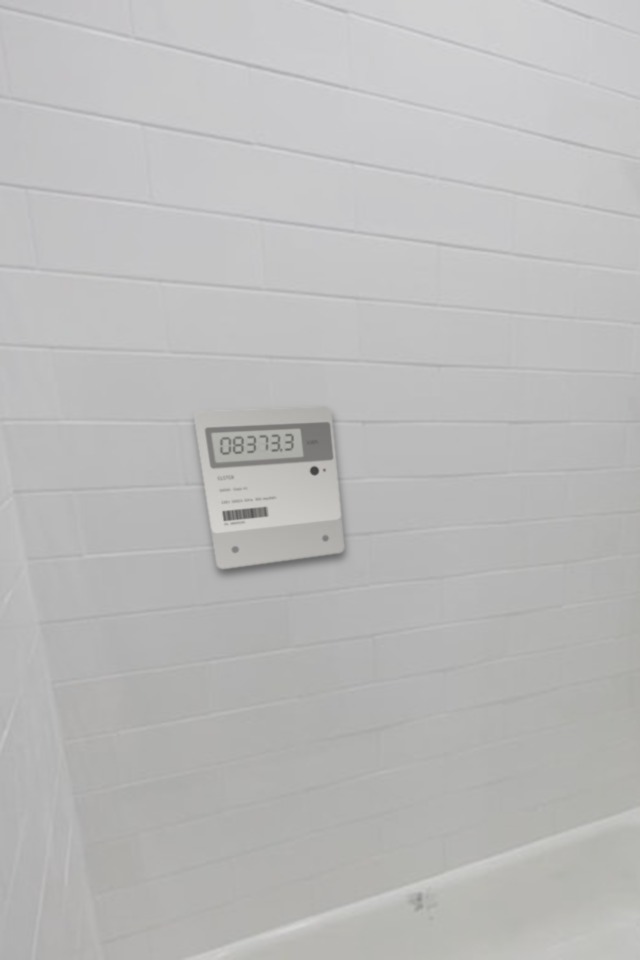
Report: 8373.3kWh
